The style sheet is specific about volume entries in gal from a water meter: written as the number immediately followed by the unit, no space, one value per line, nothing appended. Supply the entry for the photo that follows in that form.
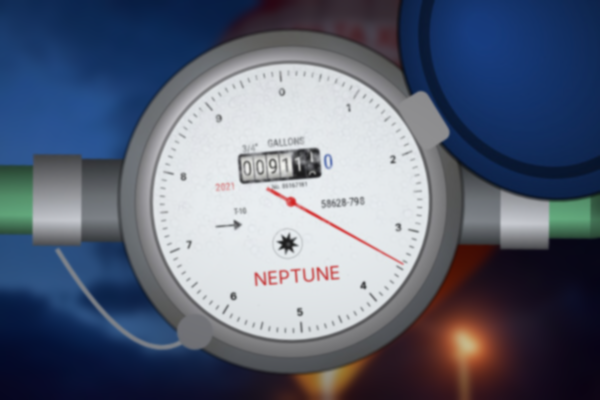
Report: 91113.4gal
